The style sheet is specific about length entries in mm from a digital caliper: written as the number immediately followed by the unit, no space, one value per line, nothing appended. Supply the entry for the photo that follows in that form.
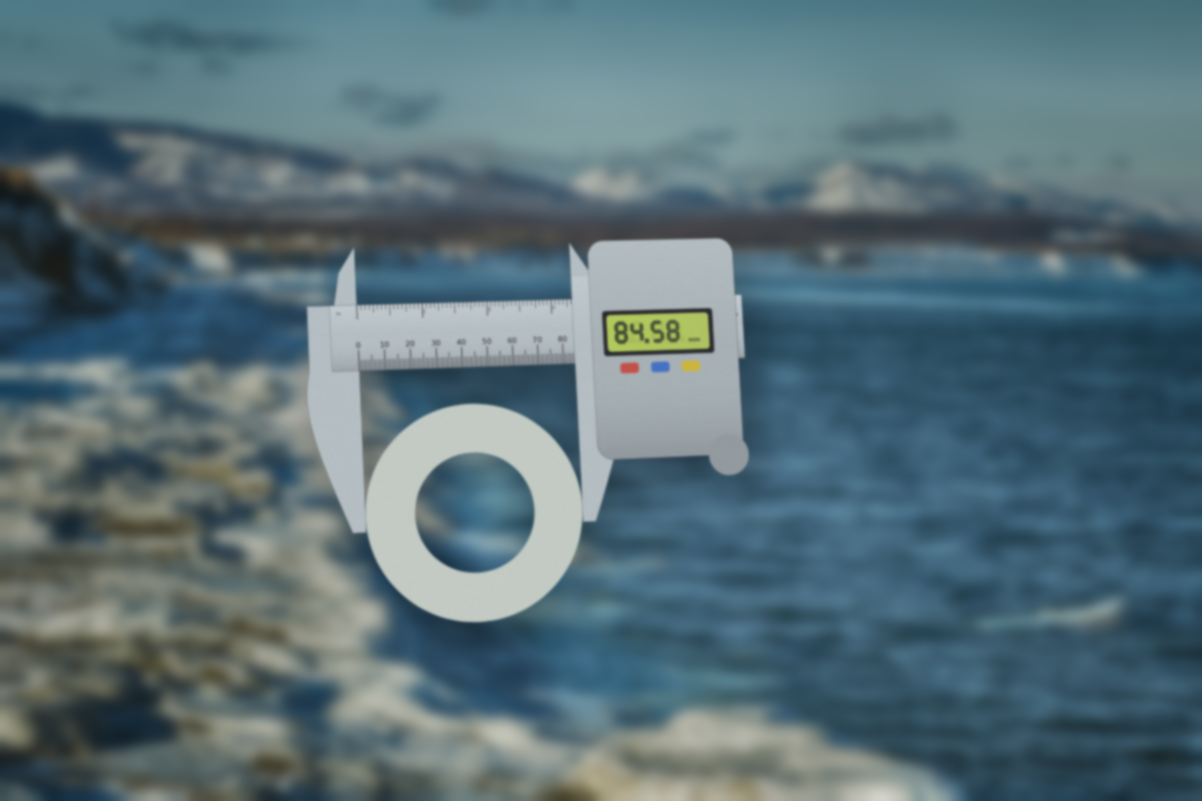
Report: 84.58mm
